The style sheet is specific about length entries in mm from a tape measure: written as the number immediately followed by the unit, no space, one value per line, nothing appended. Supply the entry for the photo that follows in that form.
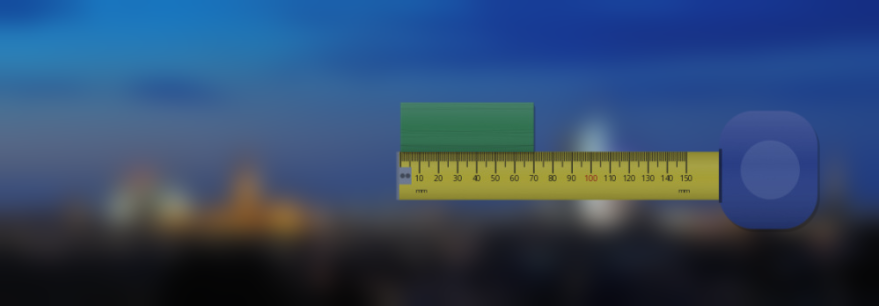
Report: 70mm
